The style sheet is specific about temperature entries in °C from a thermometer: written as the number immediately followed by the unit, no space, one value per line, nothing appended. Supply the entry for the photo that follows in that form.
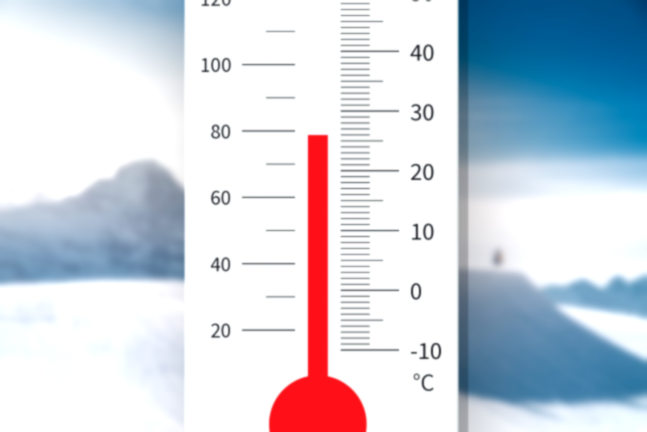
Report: 26°C
